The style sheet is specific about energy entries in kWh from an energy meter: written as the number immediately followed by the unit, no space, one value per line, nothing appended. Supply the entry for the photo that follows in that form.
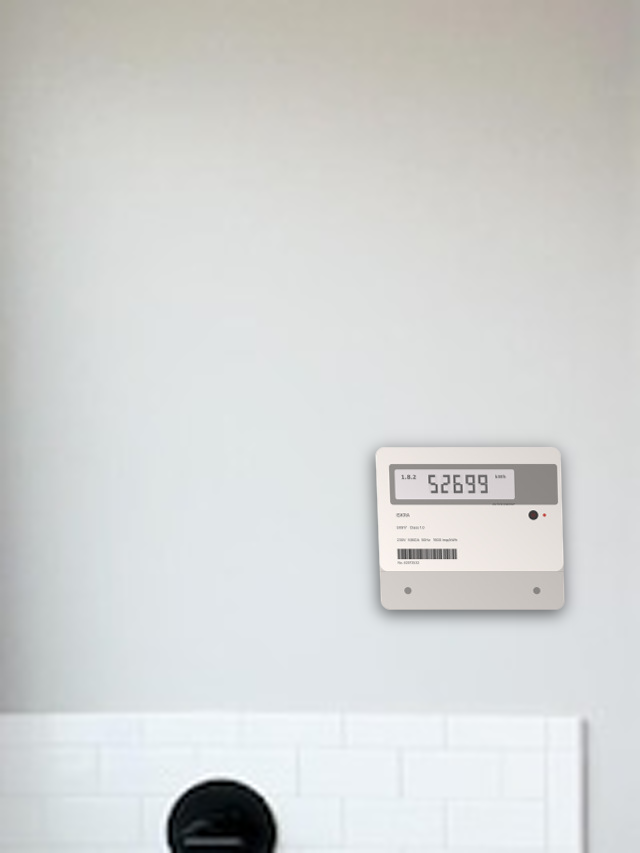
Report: 52699kWh
